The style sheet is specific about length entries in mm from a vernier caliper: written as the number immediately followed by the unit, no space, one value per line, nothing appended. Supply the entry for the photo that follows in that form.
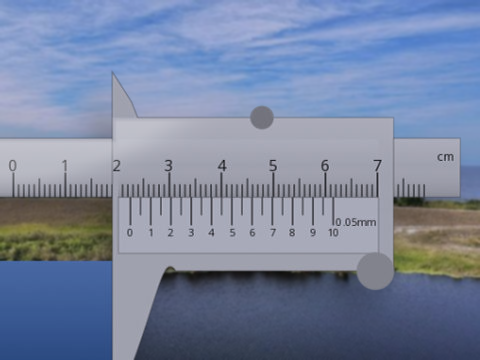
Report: 22.5mm
